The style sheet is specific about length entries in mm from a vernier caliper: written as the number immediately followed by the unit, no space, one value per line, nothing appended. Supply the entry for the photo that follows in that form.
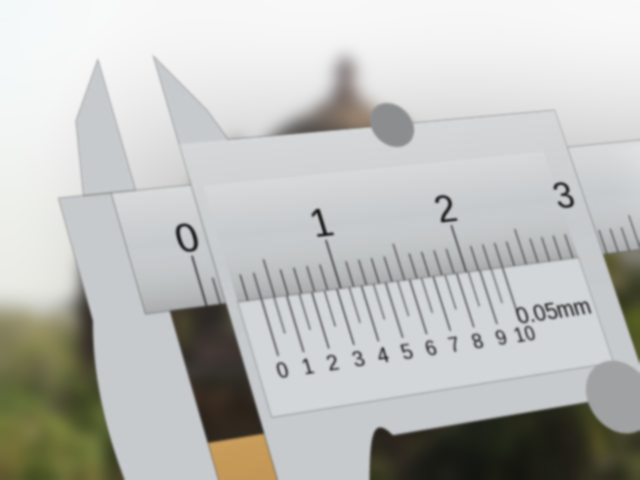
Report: 4.0mm
